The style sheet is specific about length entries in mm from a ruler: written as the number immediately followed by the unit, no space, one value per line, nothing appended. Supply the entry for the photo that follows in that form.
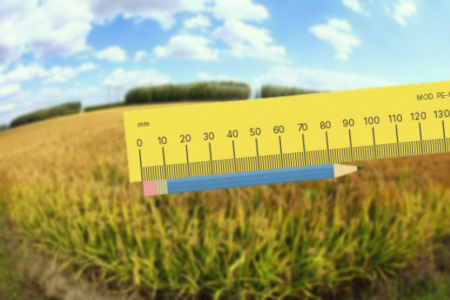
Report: 95mm
